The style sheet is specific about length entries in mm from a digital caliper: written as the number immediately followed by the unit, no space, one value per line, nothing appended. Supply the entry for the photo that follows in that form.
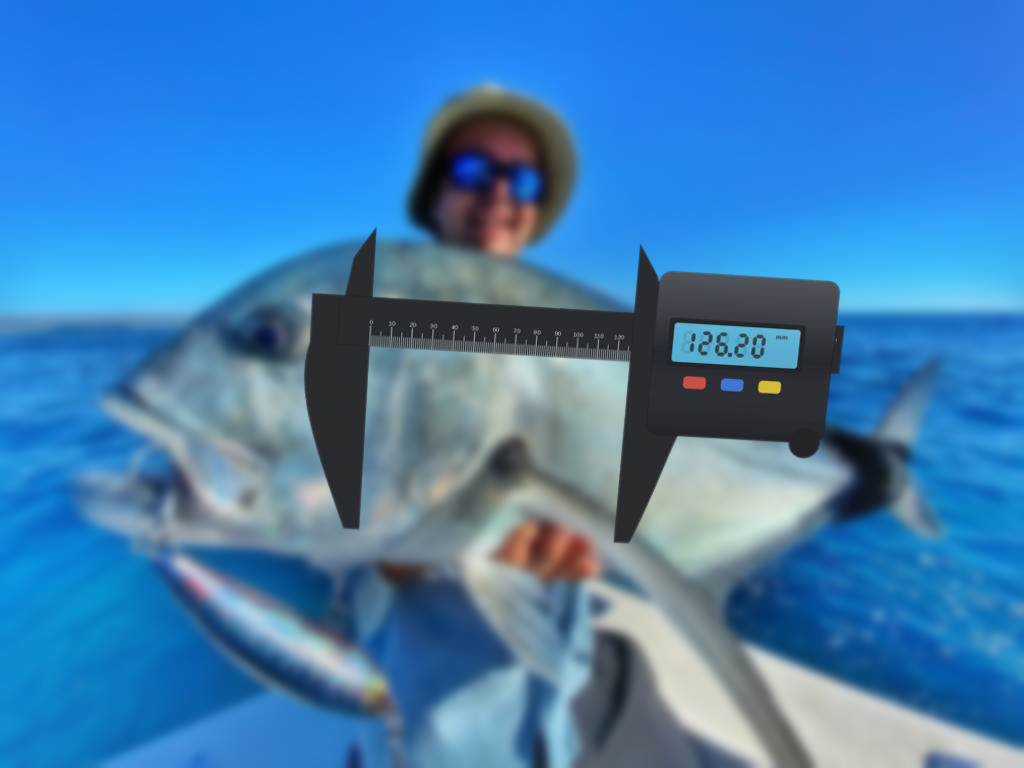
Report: 126.20mm
